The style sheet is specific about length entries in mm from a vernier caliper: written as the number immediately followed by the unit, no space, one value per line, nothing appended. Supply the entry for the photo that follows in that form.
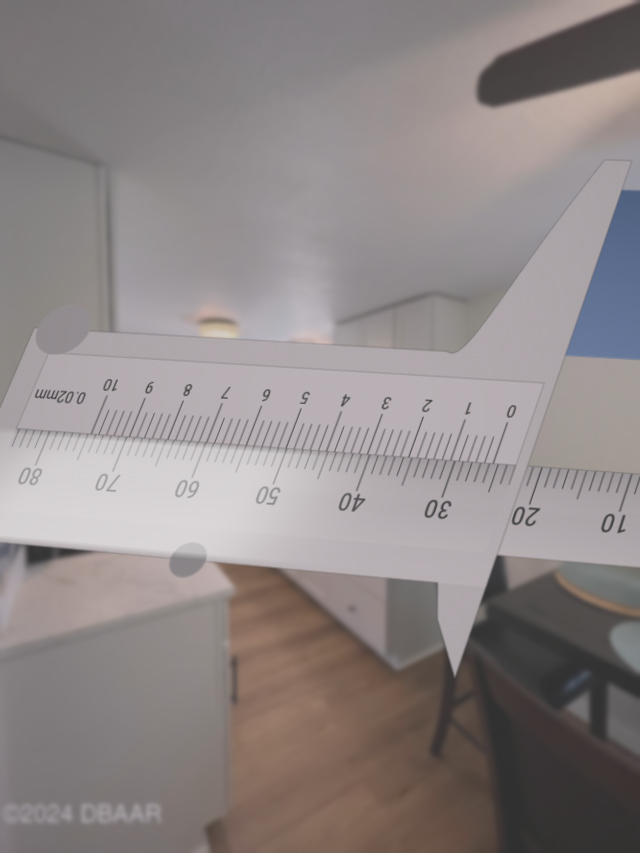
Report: 25.6mm
